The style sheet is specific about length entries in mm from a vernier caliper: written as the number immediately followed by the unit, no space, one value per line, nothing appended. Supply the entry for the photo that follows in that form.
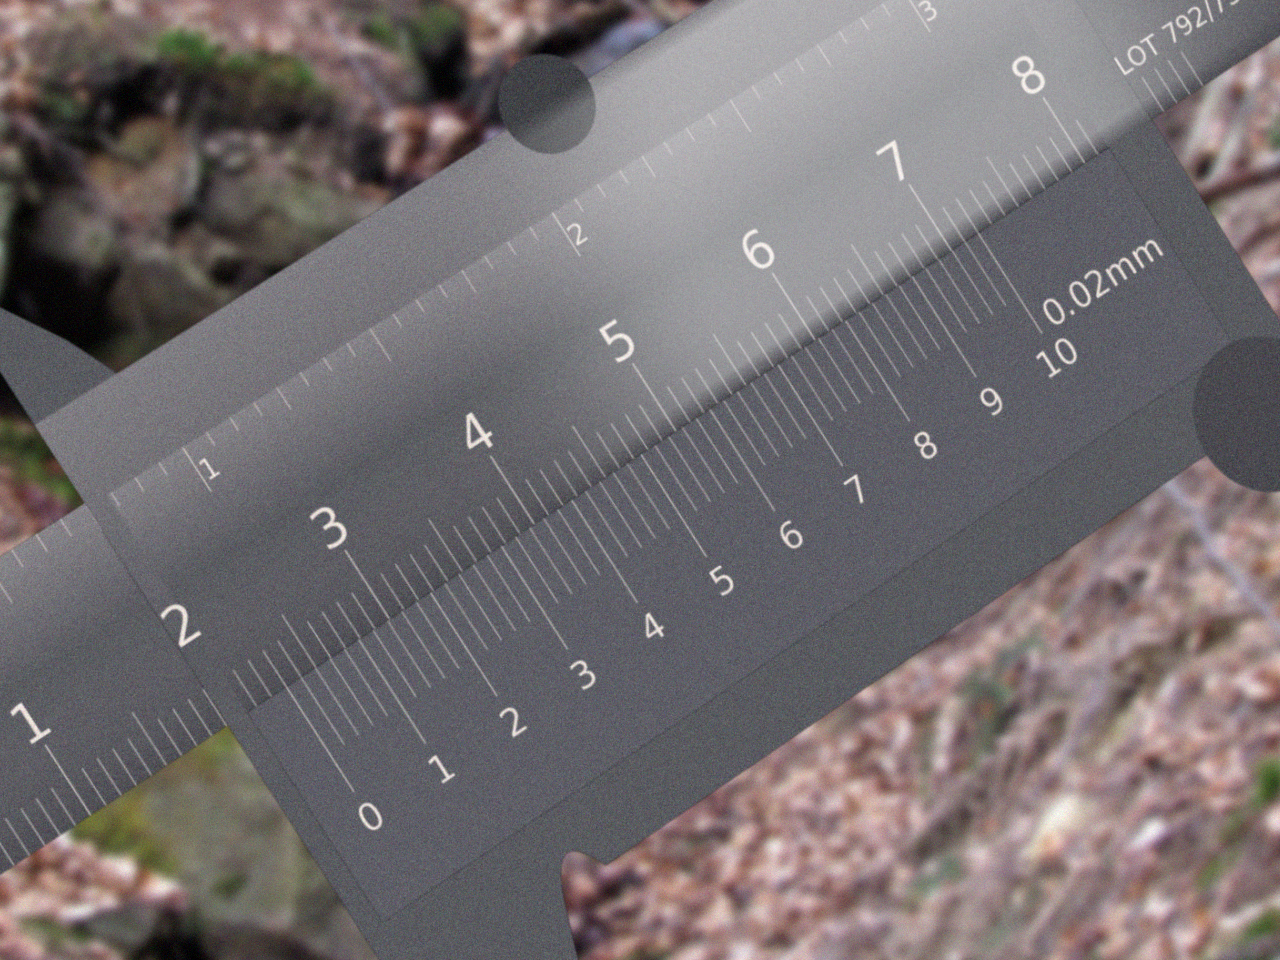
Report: 23.0mm
